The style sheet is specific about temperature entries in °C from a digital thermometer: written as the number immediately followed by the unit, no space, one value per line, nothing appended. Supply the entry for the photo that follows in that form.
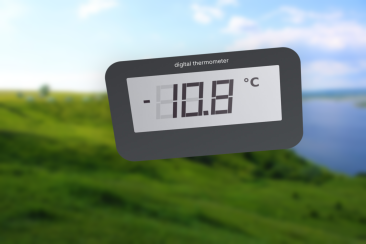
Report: -10.8°C
